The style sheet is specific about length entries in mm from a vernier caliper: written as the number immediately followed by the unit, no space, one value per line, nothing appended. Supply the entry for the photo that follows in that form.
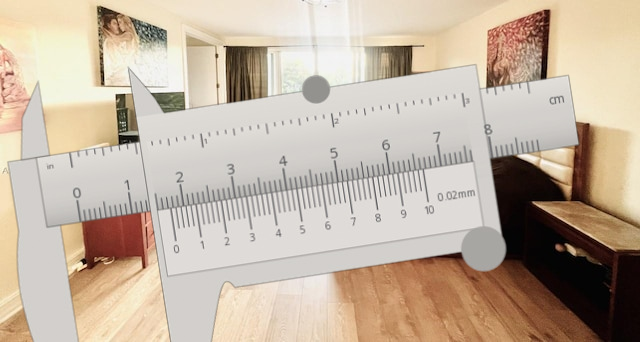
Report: 17.5mm
